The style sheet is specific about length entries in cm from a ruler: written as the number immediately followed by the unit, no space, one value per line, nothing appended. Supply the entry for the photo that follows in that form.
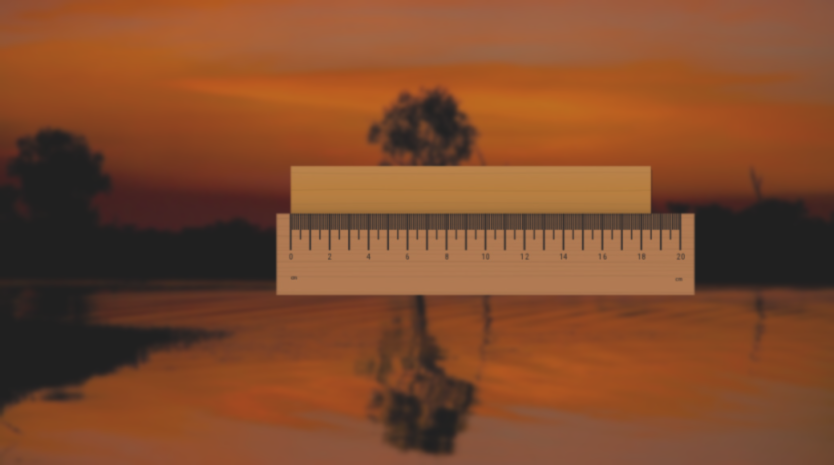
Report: 18.5cm
